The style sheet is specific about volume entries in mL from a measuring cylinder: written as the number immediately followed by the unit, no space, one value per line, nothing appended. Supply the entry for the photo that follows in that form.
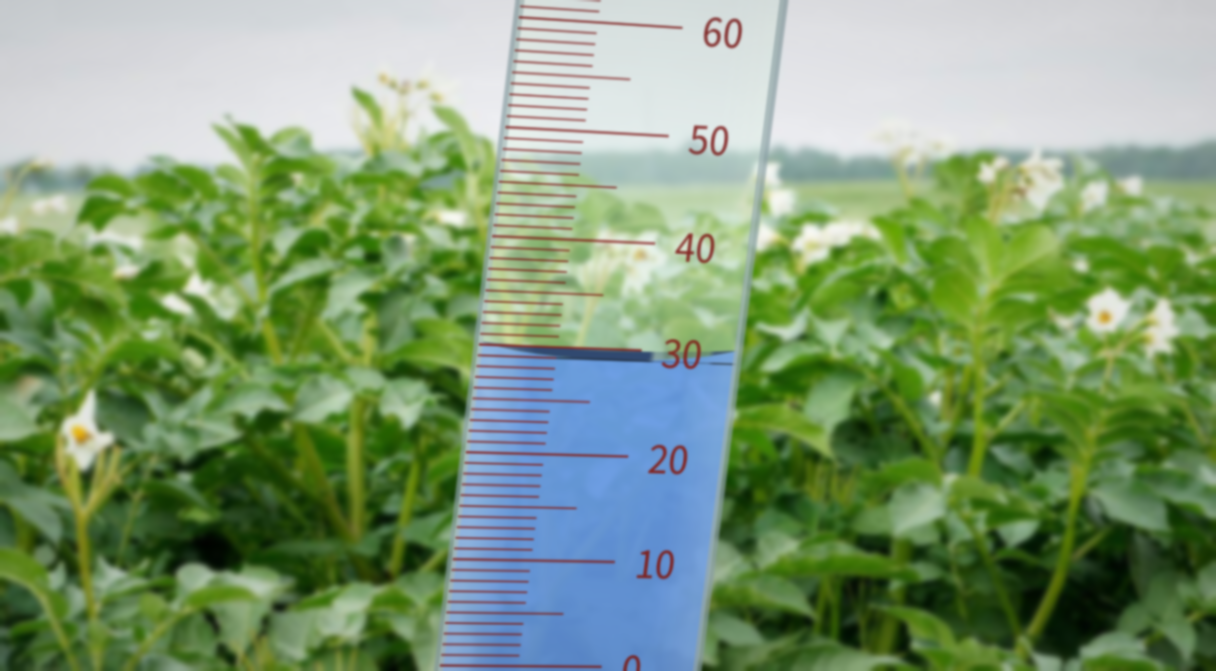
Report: 29mL
